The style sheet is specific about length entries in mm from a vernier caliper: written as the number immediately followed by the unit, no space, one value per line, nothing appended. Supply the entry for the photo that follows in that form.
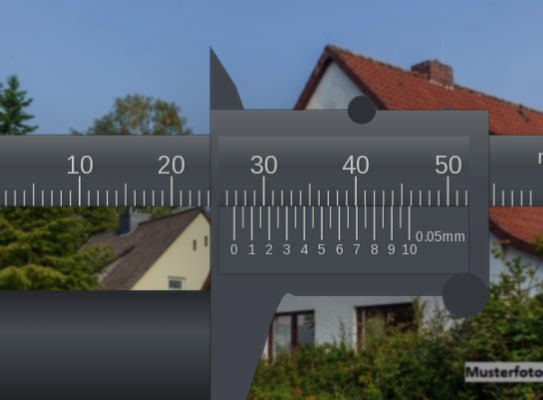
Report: 26.8mm
